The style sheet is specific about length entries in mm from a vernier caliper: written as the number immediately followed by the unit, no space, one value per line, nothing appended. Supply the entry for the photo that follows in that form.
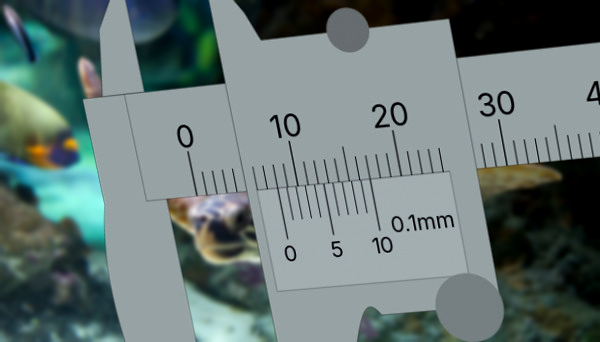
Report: 8.0mm
